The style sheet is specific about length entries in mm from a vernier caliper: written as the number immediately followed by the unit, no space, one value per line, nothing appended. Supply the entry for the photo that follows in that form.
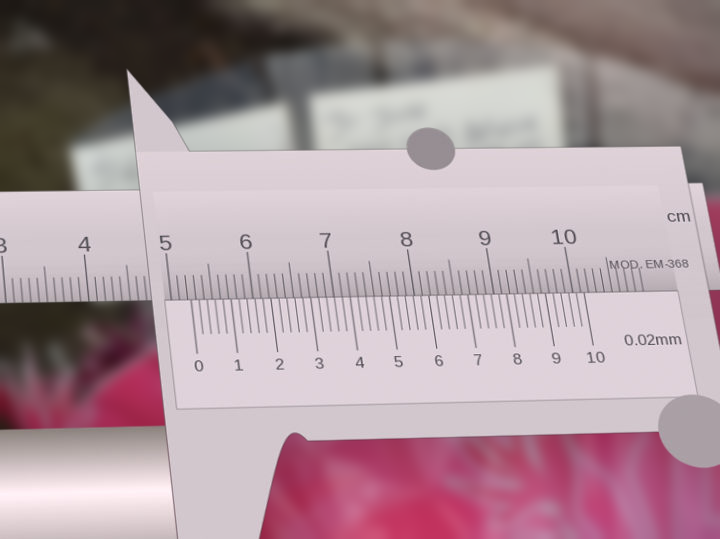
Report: 52.4mm
